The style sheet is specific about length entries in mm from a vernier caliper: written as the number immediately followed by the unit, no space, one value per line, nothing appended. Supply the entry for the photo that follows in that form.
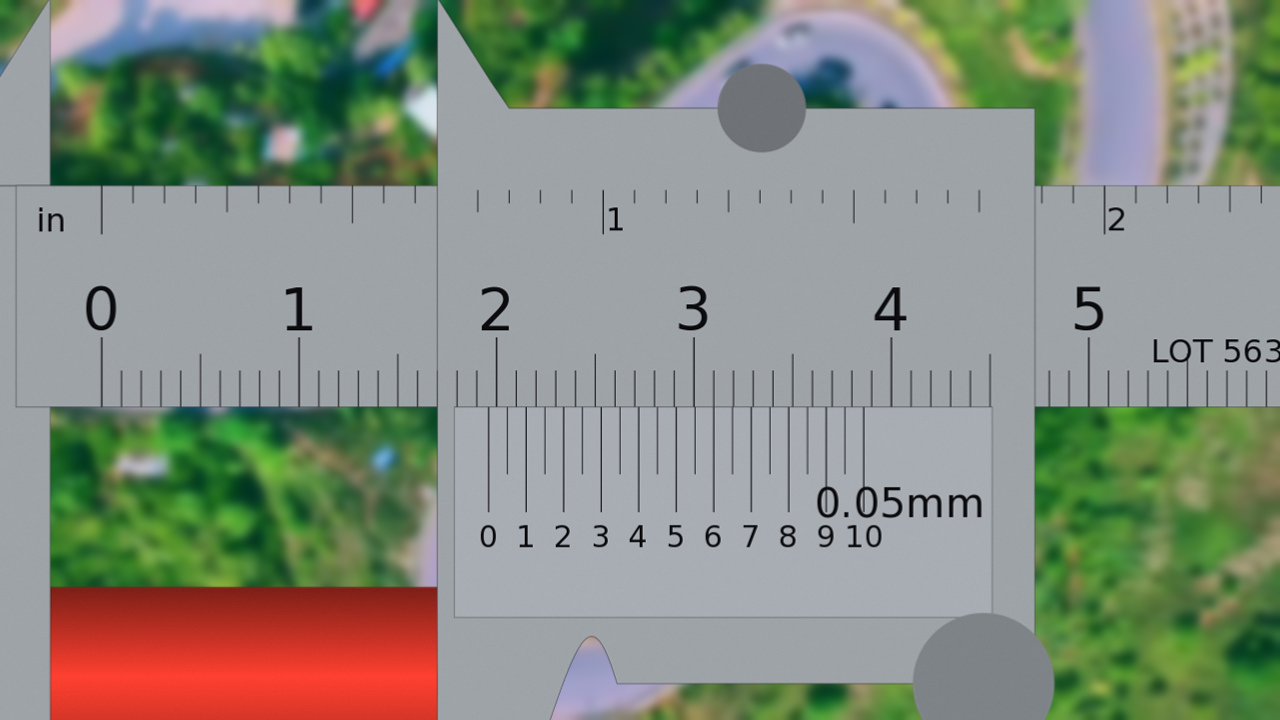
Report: 19.6mm
